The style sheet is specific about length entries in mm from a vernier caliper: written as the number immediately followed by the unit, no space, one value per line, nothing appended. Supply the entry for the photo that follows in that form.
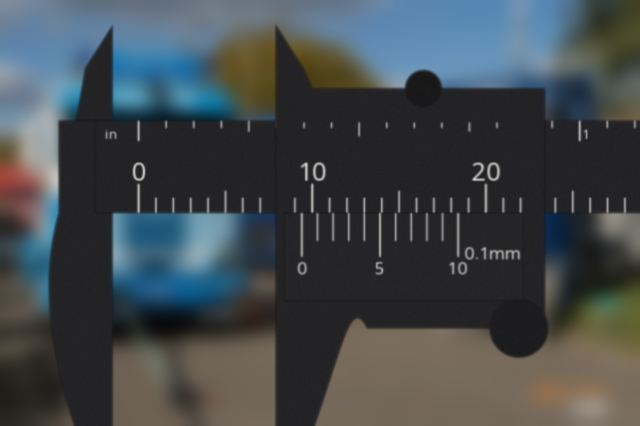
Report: 9.4mm
